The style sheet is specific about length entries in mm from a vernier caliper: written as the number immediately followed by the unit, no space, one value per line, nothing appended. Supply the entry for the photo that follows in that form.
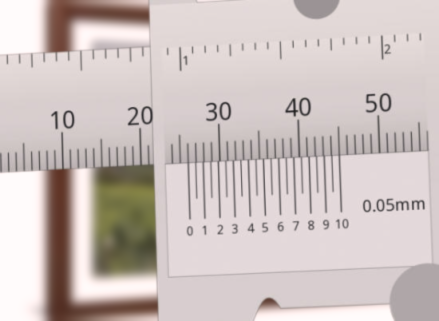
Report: 26.0mm
